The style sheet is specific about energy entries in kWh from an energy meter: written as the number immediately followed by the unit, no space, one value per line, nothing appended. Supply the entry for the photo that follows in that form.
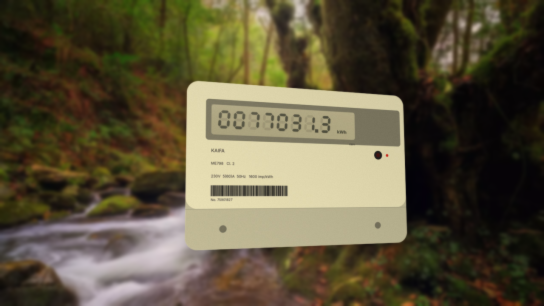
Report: 77031.3kWh
